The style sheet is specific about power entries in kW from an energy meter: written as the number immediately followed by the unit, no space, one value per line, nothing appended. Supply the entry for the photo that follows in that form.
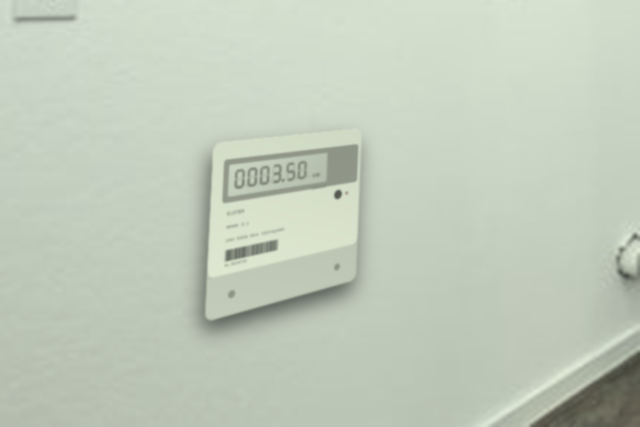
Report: 3.50kW
